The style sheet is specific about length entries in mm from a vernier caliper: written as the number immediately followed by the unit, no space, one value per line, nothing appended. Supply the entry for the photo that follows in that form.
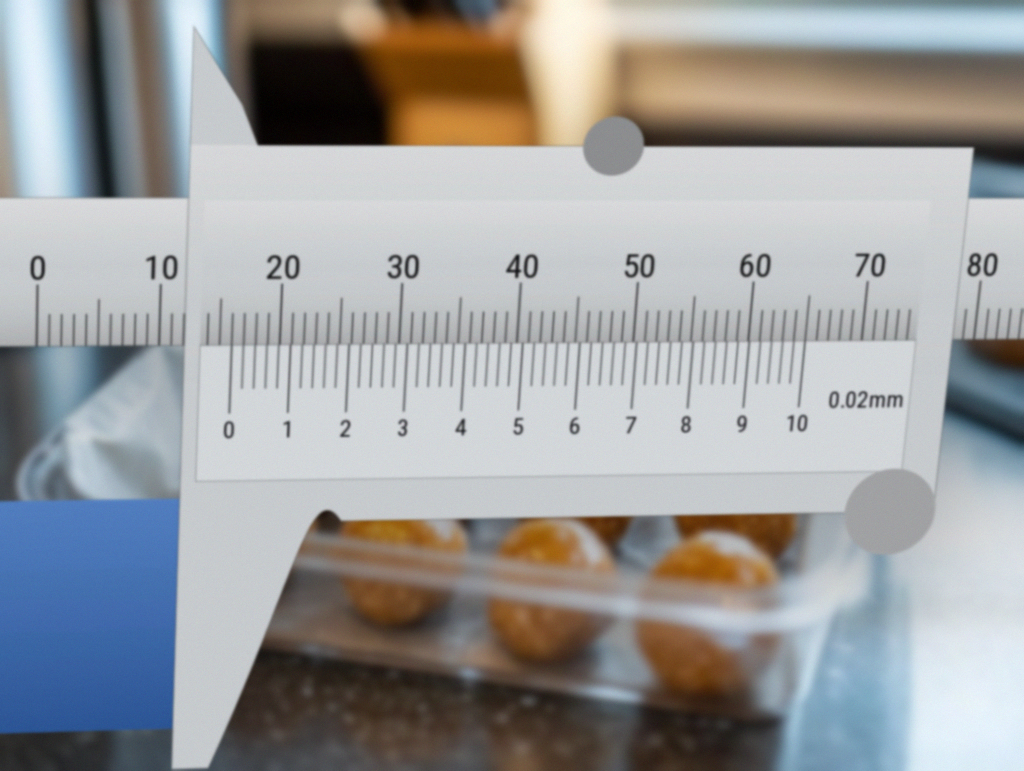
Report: 16.0mm
